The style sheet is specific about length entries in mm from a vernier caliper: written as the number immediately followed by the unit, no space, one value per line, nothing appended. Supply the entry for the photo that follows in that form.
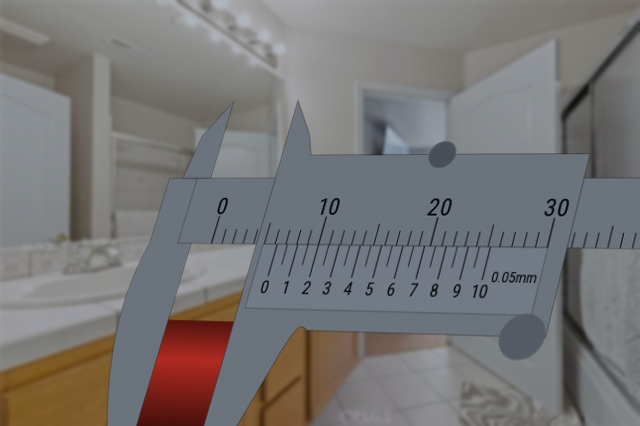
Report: 6.2mm
